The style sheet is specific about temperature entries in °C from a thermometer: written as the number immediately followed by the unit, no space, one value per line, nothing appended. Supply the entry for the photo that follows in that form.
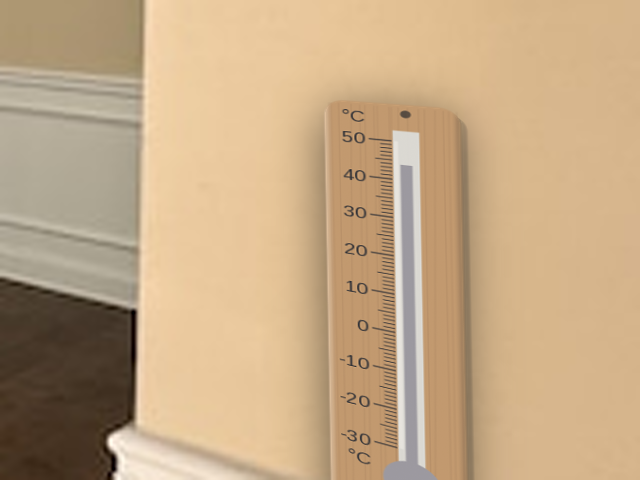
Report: 44°C
